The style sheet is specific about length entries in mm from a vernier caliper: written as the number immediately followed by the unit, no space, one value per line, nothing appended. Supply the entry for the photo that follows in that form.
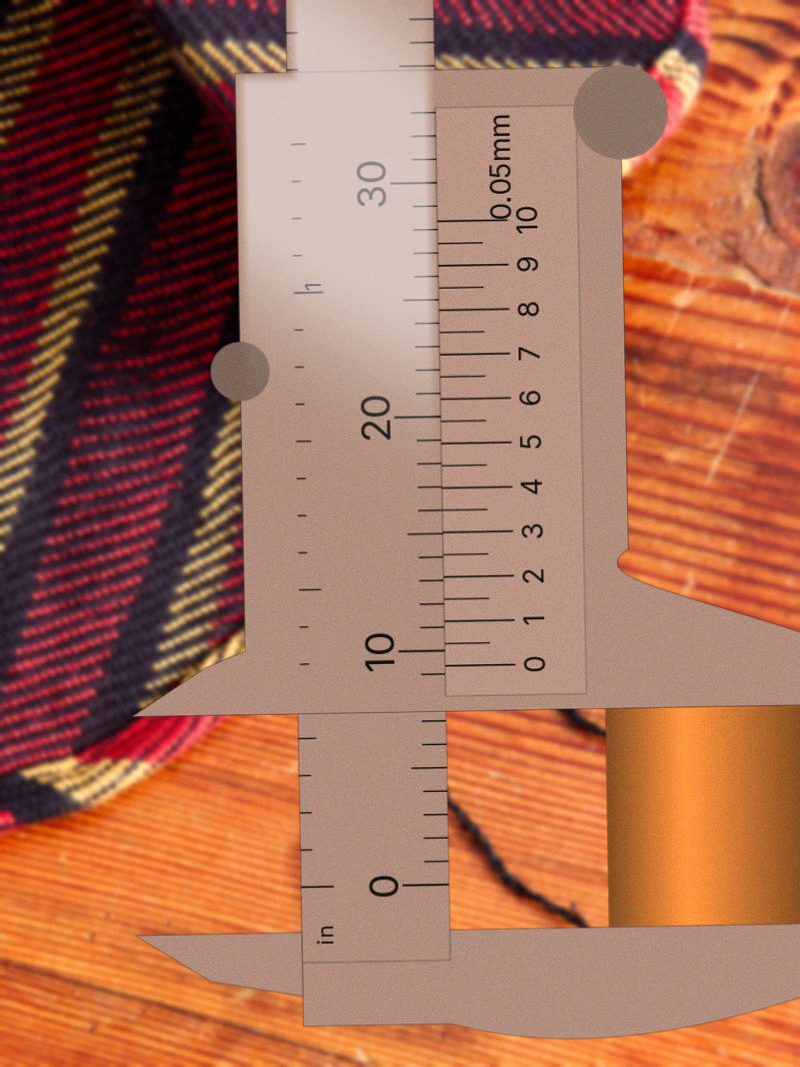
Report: 9.35mm
